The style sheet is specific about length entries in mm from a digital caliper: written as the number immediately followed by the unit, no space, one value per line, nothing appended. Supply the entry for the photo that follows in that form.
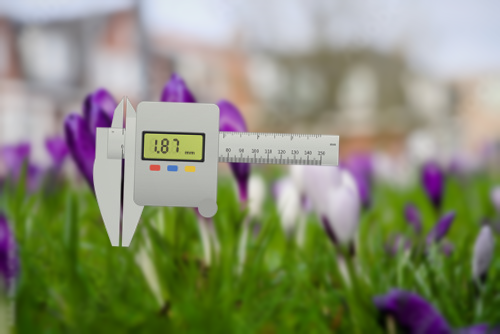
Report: 1.87mm
